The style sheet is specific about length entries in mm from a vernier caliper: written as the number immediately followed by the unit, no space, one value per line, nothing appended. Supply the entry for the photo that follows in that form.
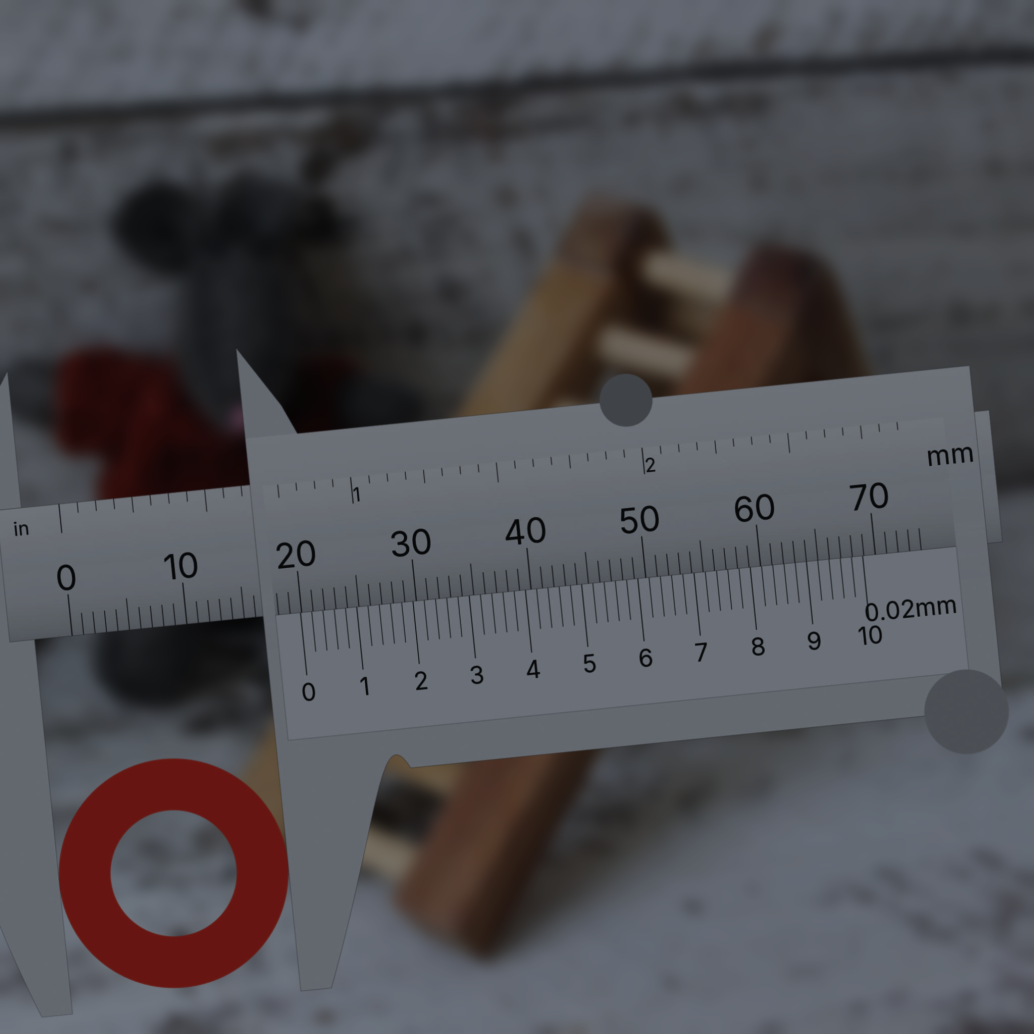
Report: 19.9mm
